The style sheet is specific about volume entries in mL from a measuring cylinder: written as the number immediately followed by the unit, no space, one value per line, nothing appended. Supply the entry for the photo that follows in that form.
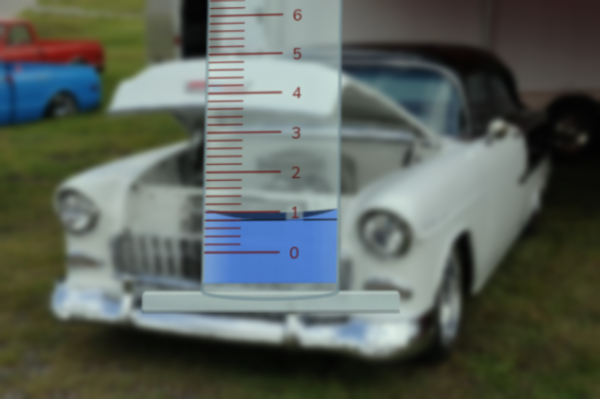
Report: 0.8mL
